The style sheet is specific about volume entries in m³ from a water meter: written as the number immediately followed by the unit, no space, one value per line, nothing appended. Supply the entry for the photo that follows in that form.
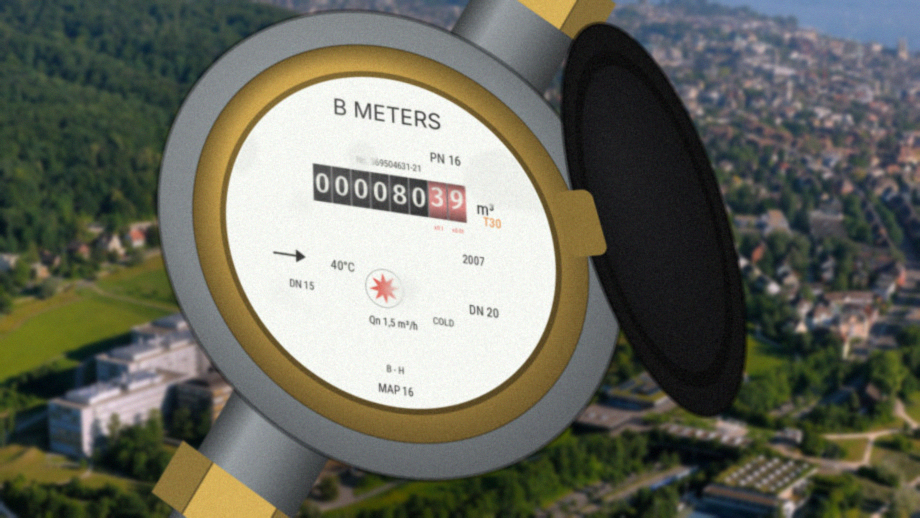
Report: 80.39m³
